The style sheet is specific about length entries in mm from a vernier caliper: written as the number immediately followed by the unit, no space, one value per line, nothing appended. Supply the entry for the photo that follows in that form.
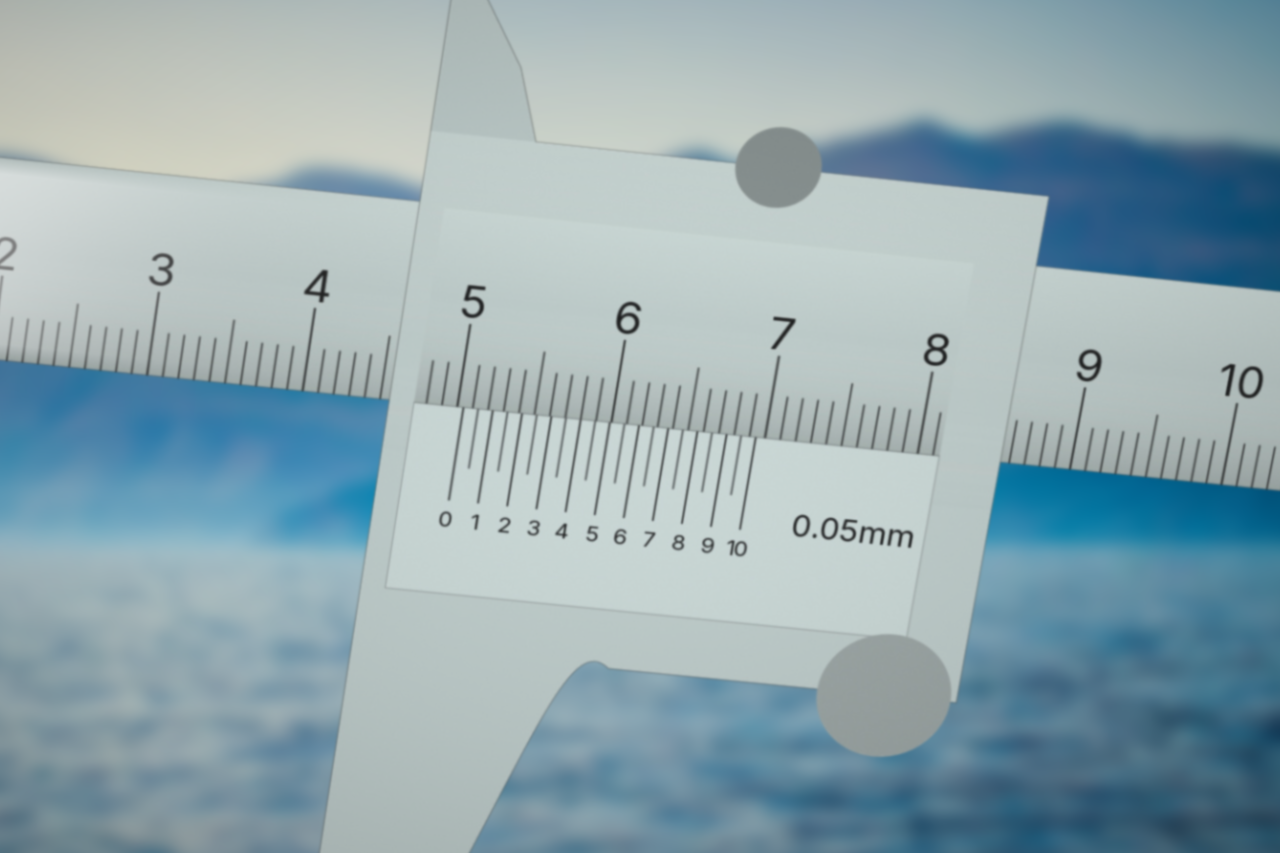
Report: 50.4mm
